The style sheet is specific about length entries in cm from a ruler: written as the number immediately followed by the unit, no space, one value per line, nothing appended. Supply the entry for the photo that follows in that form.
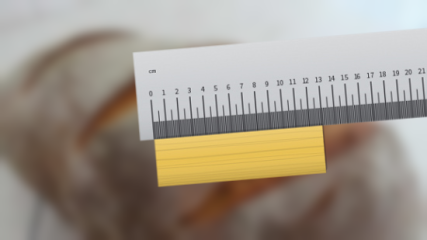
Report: 13cm
